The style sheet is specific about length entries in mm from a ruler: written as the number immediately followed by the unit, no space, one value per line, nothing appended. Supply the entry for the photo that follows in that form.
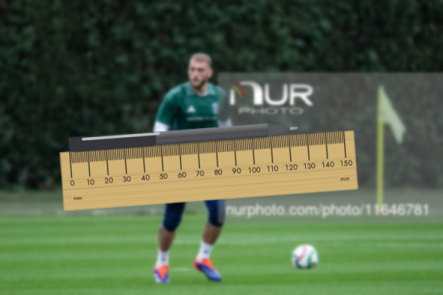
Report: 125mm
